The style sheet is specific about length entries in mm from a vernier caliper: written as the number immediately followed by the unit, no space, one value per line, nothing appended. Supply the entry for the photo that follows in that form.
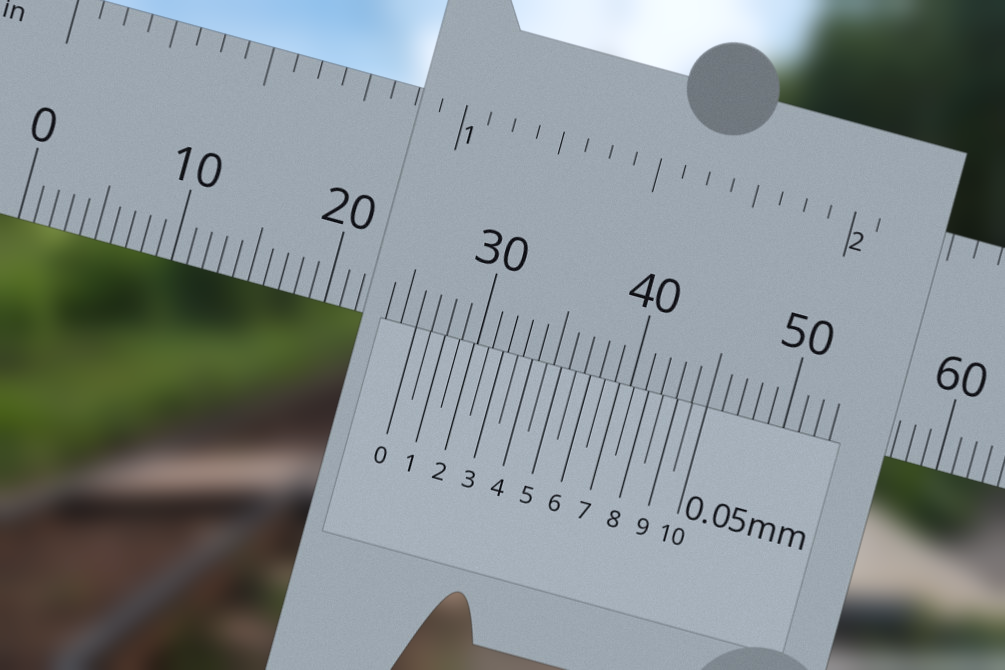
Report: 26.0mm
